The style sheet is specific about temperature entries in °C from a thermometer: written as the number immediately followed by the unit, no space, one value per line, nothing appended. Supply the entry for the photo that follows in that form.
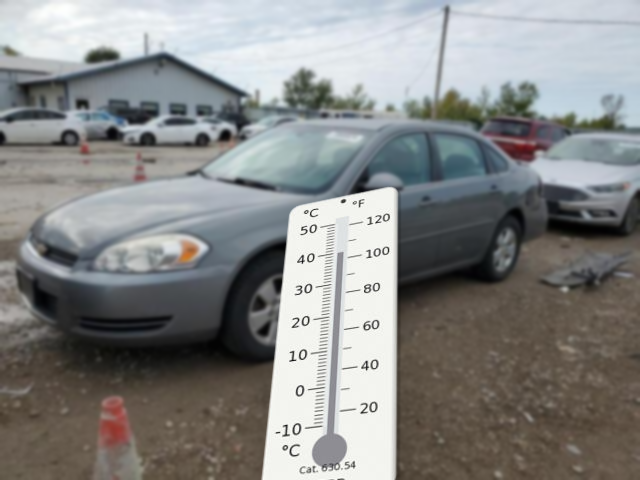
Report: 40°C
